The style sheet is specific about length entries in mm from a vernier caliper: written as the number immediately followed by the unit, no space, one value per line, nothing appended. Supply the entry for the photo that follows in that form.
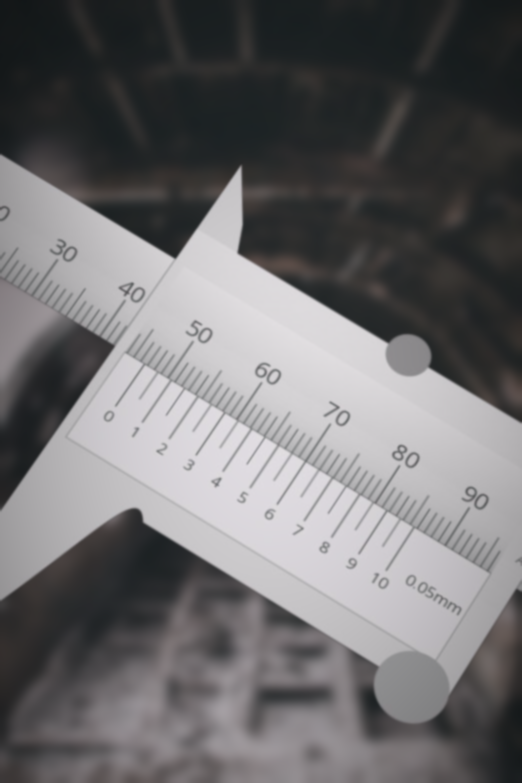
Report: 46.6mm
